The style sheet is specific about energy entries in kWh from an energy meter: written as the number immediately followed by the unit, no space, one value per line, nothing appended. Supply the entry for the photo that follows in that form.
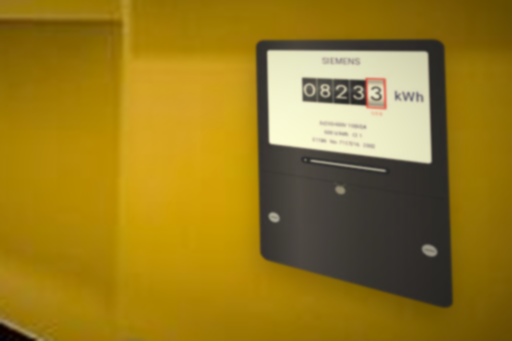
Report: 823.3kWh
